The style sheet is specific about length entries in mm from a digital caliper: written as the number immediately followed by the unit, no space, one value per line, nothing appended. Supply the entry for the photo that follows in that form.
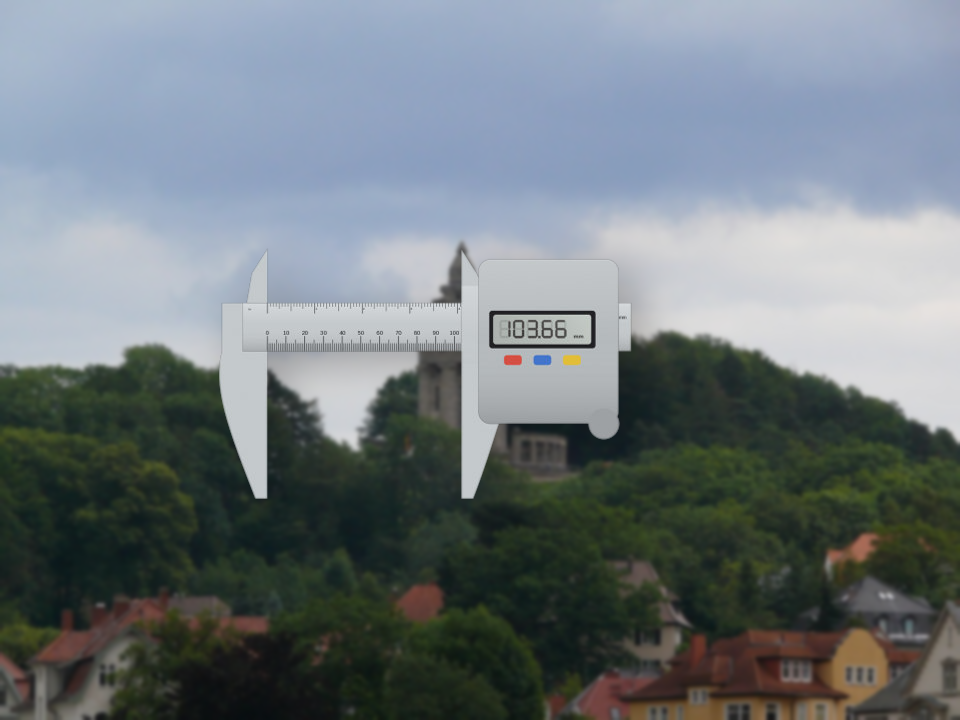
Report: 103.66mm
